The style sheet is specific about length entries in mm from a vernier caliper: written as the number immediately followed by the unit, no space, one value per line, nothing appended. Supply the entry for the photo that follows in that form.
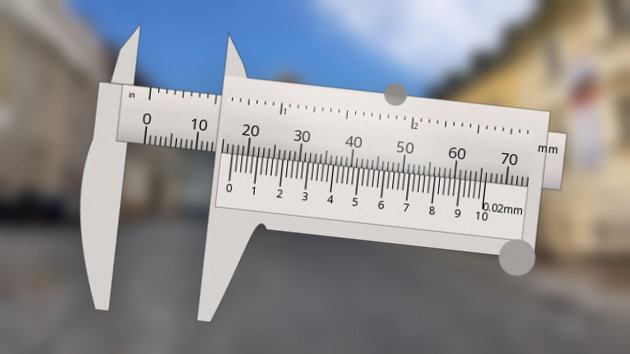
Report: 17.0mm
